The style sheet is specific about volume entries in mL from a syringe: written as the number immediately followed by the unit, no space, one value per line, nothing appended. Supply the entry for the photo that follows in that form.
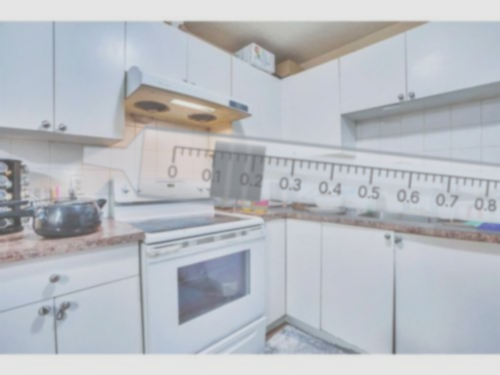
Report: 0.1mL
